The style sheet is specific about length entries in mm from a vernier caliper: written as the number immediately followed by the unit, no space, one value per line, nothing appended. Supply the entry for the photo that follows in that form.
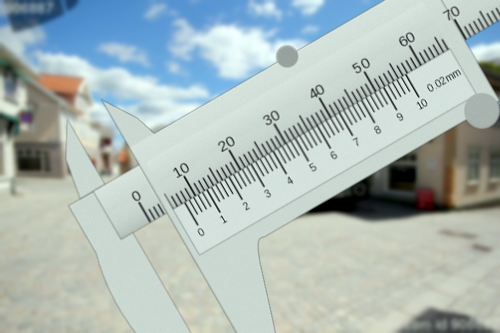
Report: 7.6mm
